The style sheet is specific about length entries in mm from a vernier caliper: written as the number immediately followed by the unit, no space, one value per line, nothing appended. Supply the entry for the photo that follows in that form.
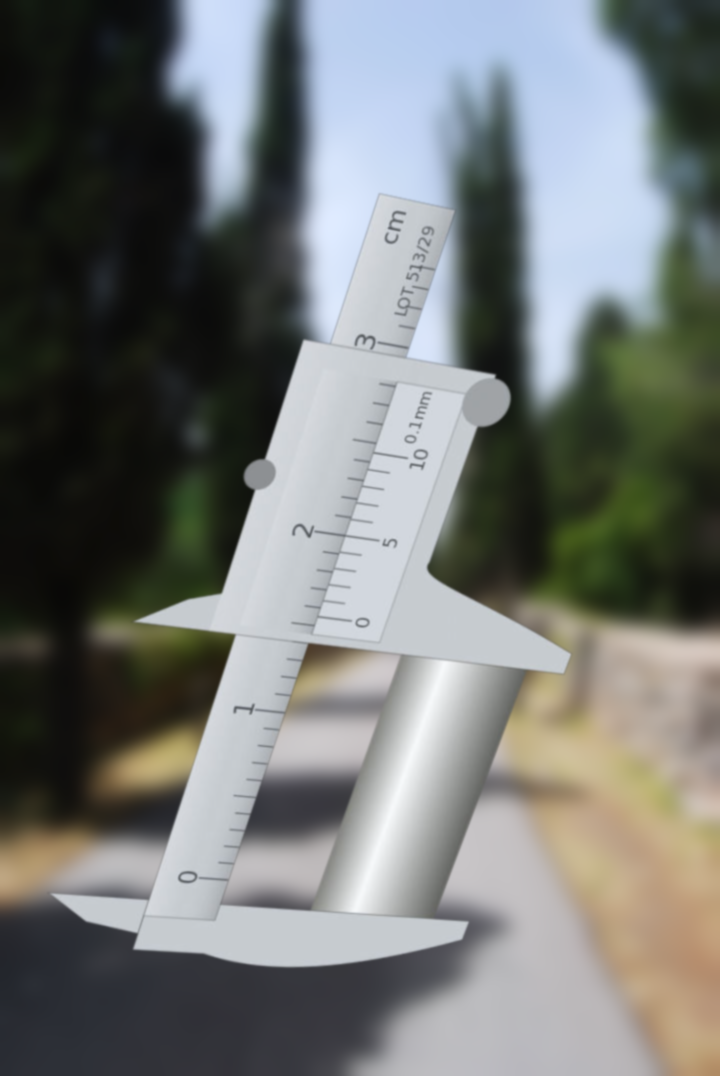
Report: 15.5mm
